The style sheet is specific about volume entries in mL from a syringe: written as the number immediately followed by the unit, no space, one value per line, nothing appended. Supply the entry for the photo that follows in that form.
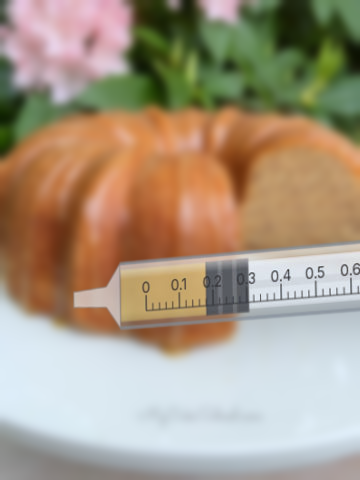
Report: 0.18mL
